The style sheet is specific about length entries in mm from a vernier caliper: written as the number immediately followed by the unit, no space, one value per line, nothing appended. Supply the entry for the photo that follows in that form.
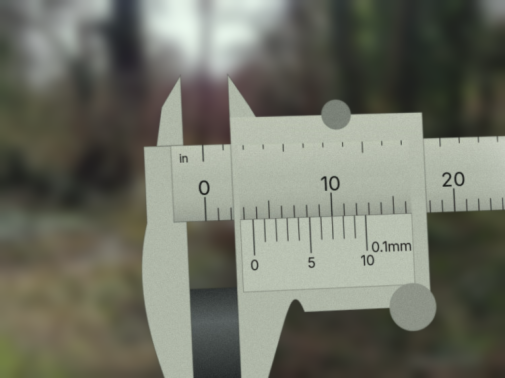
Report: 3.7mm
